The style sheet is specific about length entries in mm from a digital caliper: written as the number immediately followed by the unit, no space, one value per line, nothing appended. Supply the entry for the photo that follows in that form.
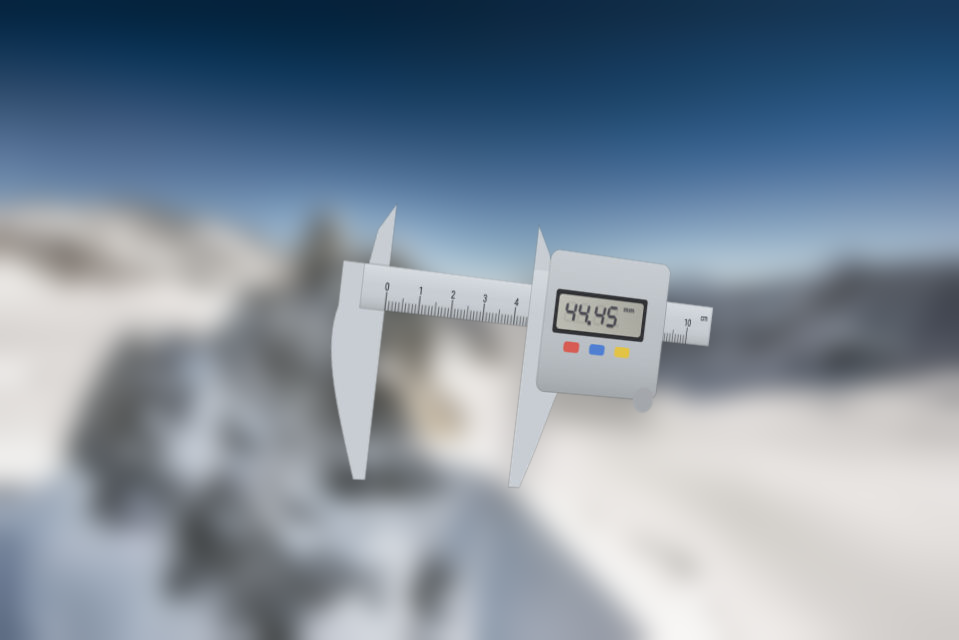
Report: 44.45mm
